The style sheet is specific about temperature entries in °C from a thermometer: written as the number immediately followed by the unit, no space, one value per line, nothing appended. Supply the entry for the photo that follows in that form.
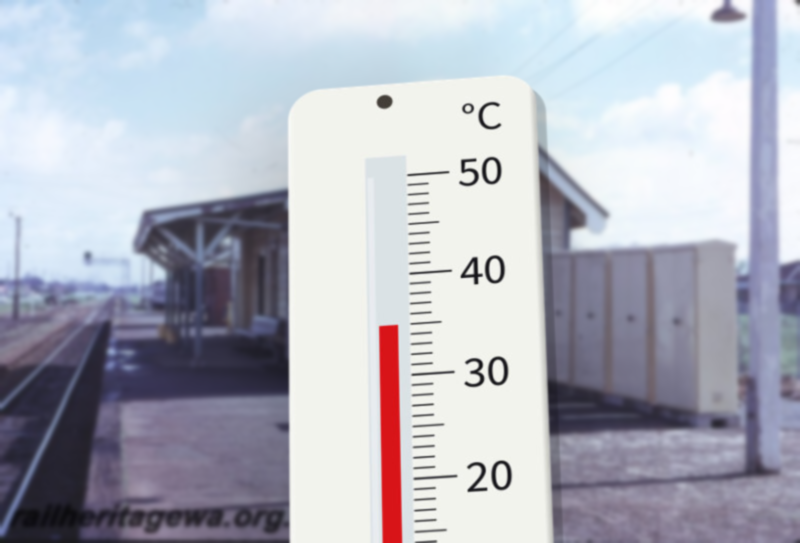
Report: 35°C
